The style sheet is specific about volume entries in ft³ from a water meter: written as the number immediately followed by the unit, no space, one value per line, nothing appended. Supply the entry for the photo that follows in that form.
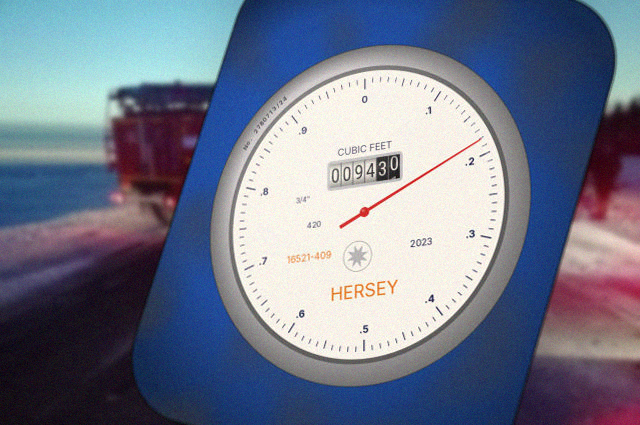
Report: 9430.18ft³
